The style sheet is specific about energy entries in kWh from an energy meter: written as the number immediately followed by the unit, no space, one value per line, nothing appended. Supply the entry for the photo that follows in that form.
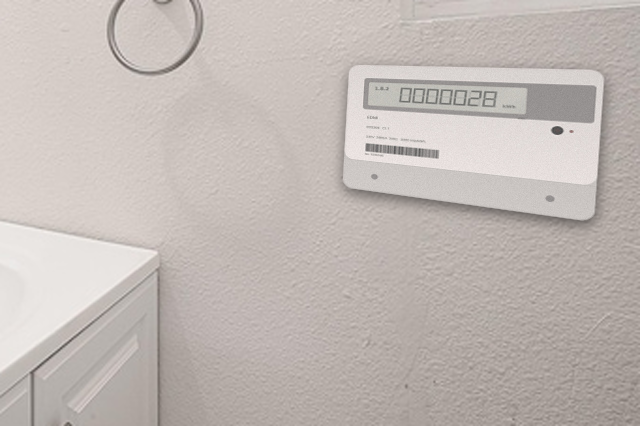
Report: 28kWh
